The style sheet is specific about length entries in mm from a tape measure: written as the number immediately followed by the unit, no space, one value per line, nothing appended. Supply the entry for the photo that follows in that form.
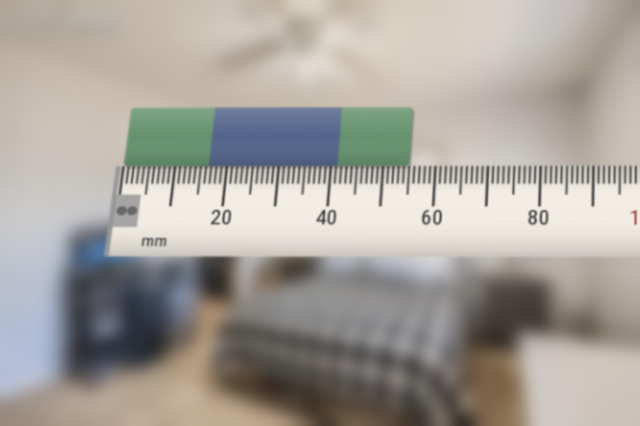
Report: 55mm
